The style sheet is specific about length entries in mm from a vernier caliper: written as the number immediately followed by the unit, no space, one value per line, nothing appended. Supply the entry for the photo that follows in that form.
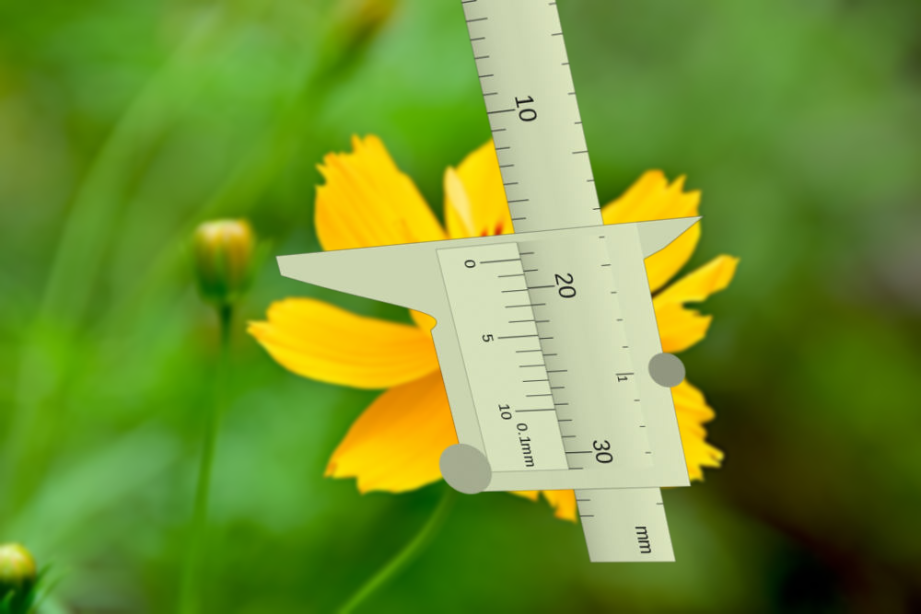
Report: 18.3mm
